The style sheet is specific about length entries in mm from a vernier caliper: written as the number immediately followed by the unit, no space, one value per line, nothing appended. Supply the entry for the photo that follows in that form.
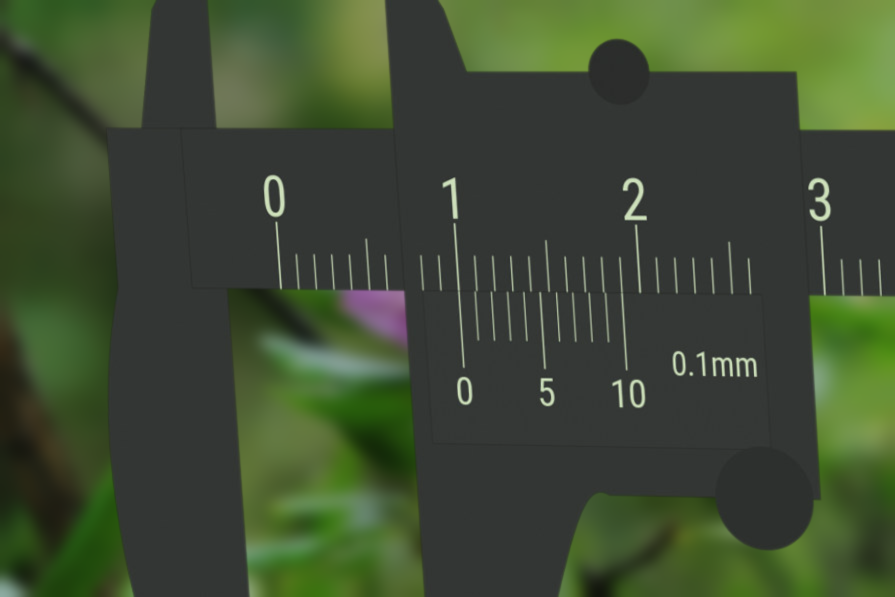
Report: 10.0mm
